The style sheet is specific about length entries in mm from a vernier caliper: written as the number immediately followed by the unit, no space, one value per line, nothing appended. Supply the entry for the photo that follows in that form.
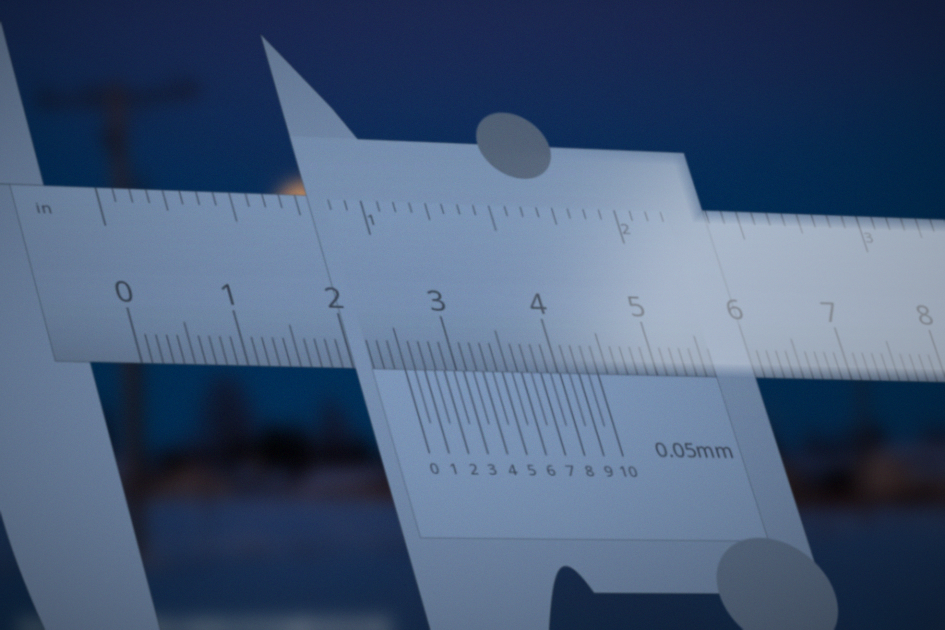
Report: 25.0mm
